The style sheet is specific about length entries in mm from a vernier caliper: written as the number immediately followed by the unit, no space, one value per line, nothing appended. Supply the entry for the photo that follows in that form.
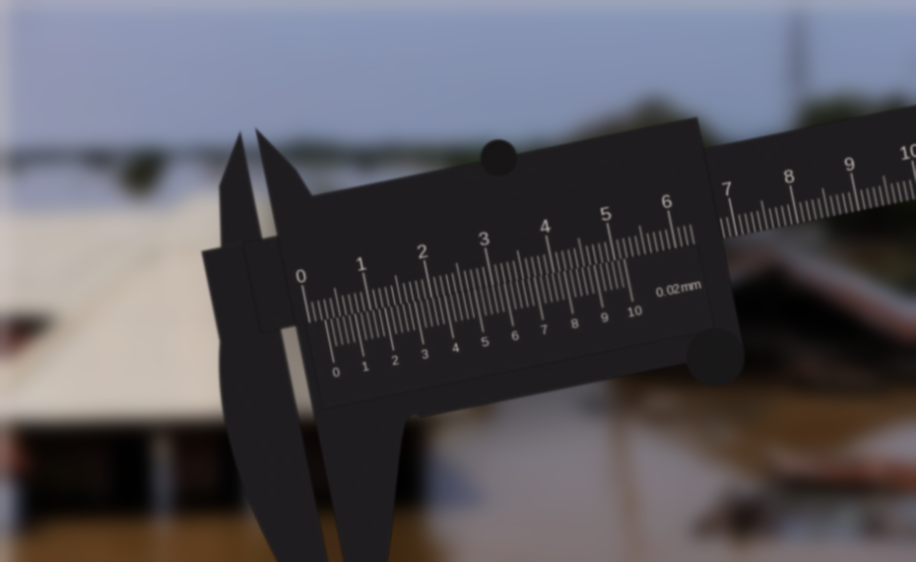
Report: 2.5mm
